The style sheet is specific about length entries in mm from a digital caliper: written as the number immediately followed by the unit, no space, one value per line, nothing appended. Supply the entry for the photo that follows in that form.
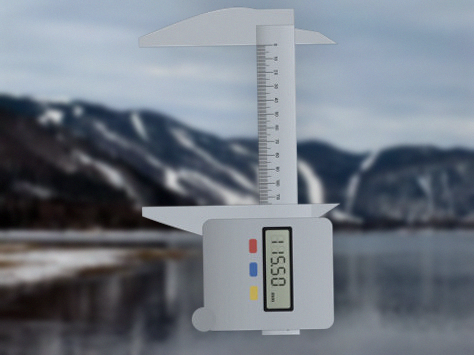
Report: 115.50mm
